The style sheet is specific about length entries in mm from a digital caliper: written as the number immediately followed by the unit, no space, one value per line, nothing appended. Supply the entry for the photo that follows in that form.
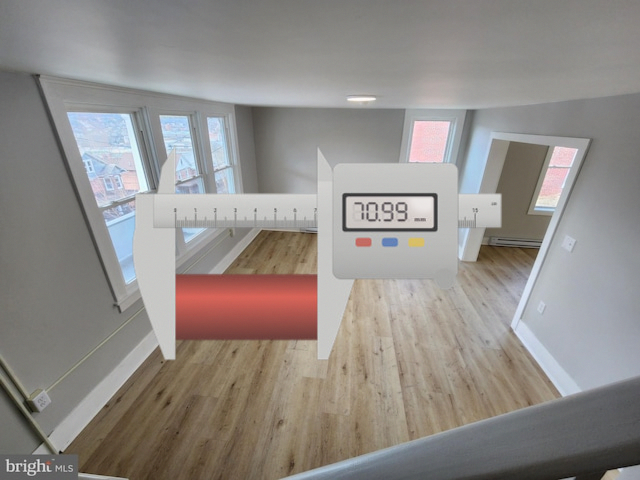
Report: 70.99mm
